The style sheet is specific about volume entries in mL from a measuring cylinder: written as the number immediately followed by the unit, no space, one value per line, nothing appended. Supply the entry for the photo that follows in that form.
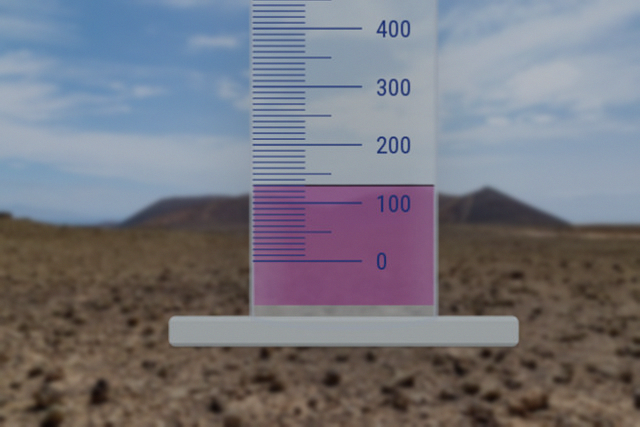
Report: 130mL
